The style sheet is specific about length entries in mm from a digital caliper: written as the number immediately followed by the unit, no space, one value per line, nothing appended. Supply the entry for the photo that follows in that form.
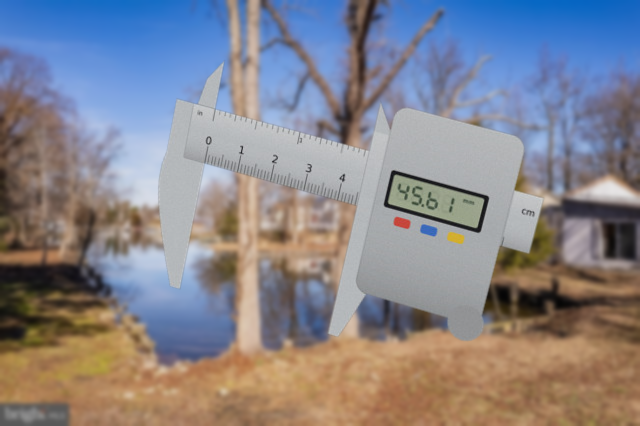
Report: 45.61mm
